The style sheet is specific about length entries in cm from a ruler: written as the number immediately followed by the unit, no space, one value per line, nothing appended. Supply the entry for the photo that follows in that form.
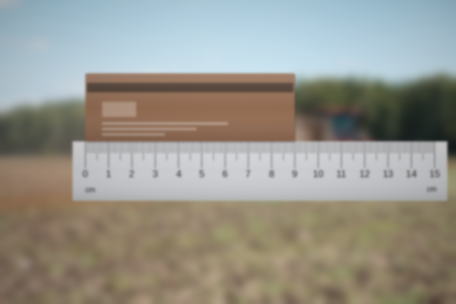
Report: 9cm
